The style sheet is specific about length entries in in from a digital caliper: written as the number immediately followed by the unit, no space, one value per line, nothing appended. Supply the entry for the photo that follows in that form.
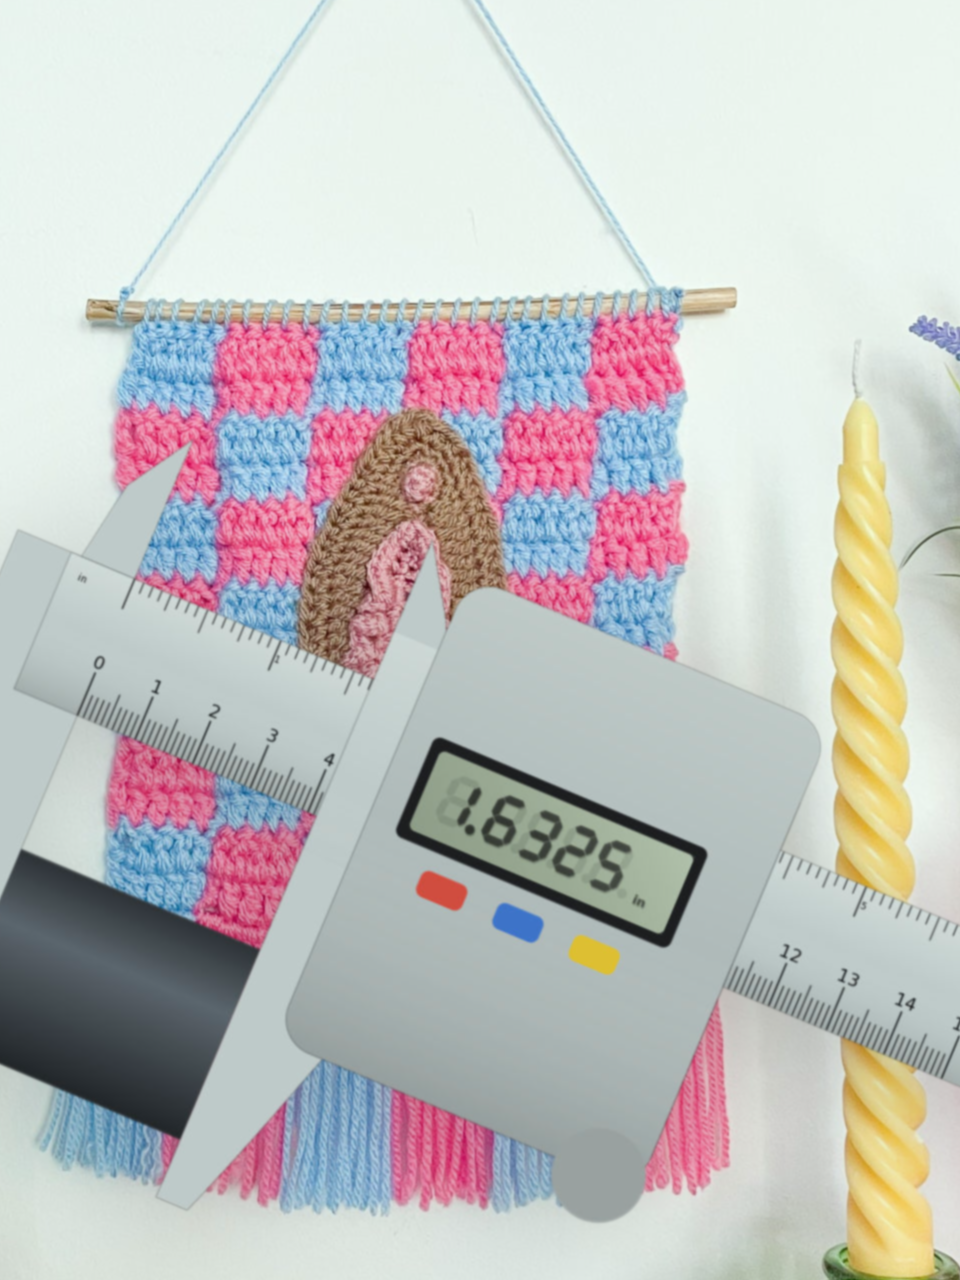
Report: 1.6325in
